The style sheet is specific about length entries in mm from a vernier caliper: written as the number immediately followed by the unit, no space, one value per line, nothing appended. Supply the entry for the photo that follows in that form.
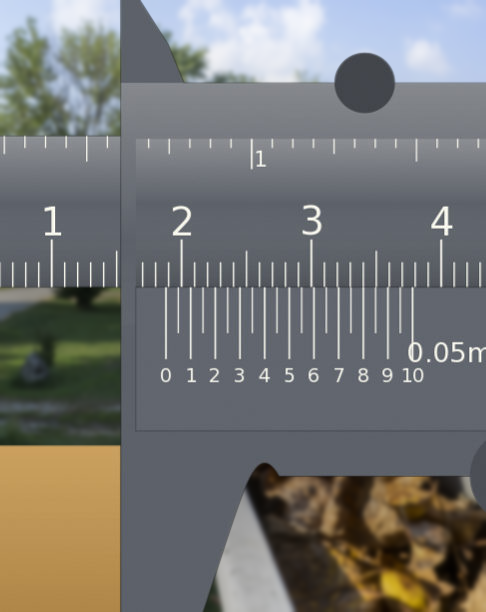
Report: 18.8mm
